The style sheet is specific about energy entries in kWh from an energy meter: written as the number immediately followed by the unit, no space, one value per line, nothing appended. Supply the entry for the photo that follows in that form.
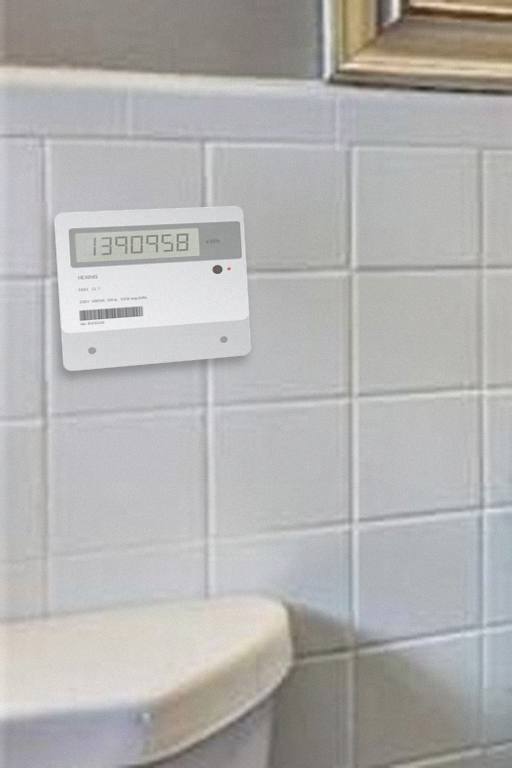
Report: 1390958kWh
